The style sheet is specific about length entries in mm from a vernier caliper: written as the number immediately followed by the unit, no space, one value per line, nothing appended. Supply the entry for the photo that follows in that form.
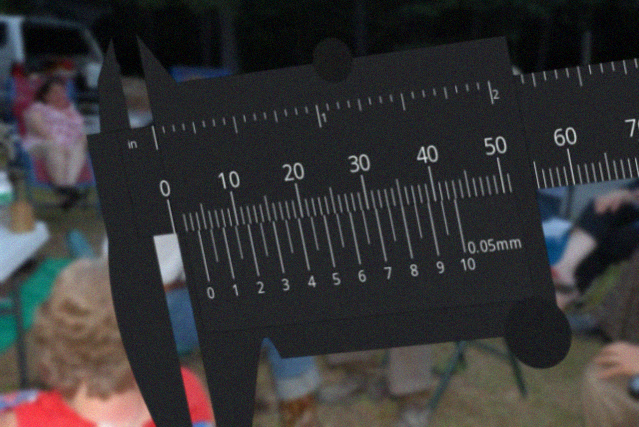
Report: 3.8mm
